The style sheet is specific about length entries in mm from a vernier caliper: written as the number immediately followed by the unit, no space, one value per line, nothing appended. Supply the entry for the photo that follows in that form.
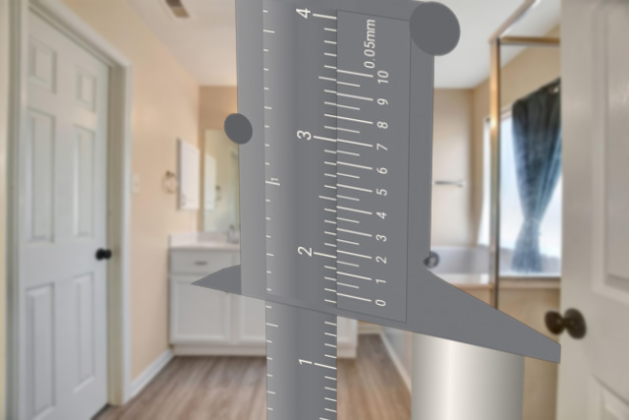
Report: 16.8mm
